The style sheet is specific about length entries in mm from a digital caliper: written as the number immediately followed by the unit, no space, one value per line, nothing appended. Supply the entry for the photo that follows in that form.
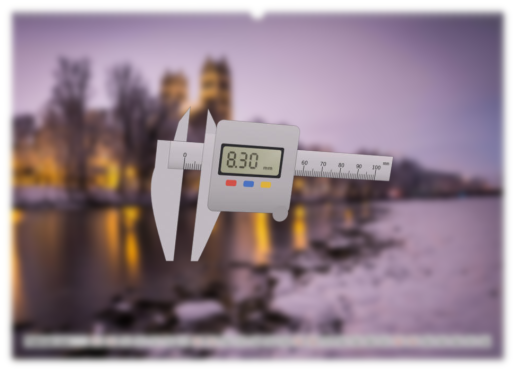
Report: 8.30mm
